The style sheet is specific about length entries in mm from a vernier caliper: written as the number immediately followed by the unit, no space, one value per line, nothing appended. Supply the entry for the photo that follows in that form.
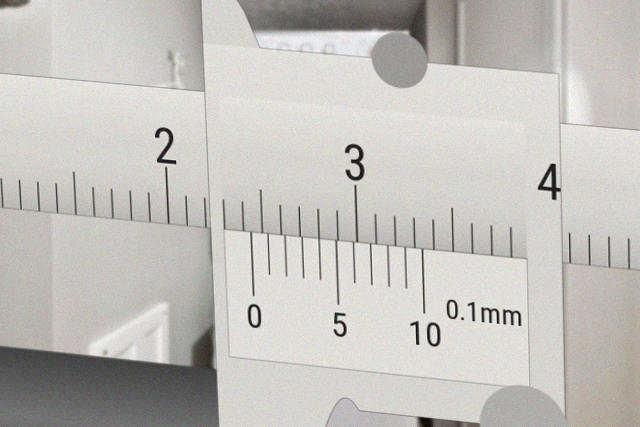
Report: 24.4mm
